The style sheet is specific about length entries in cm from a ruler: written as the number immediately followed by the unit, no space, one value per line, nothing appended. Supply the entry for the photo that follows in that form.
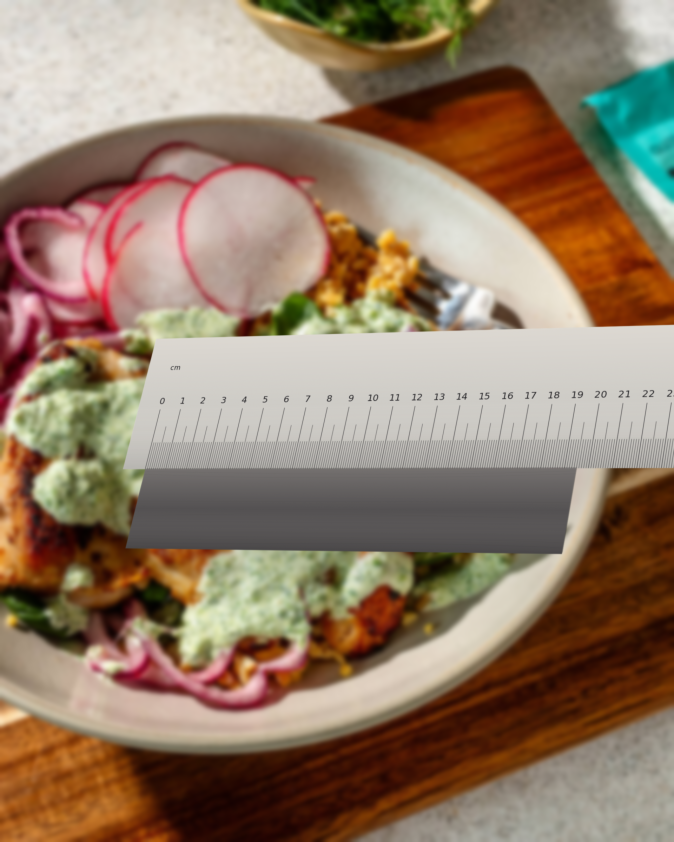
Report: 19.5cm
